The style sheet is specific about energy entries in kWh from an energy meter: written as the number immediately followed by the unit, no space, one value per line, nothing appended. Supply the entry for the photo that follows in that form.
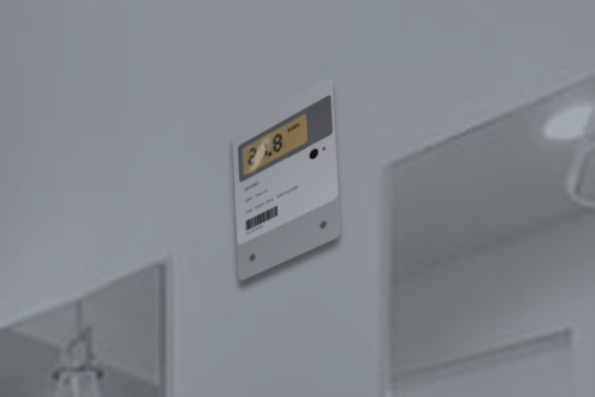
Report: 21.8kWh
